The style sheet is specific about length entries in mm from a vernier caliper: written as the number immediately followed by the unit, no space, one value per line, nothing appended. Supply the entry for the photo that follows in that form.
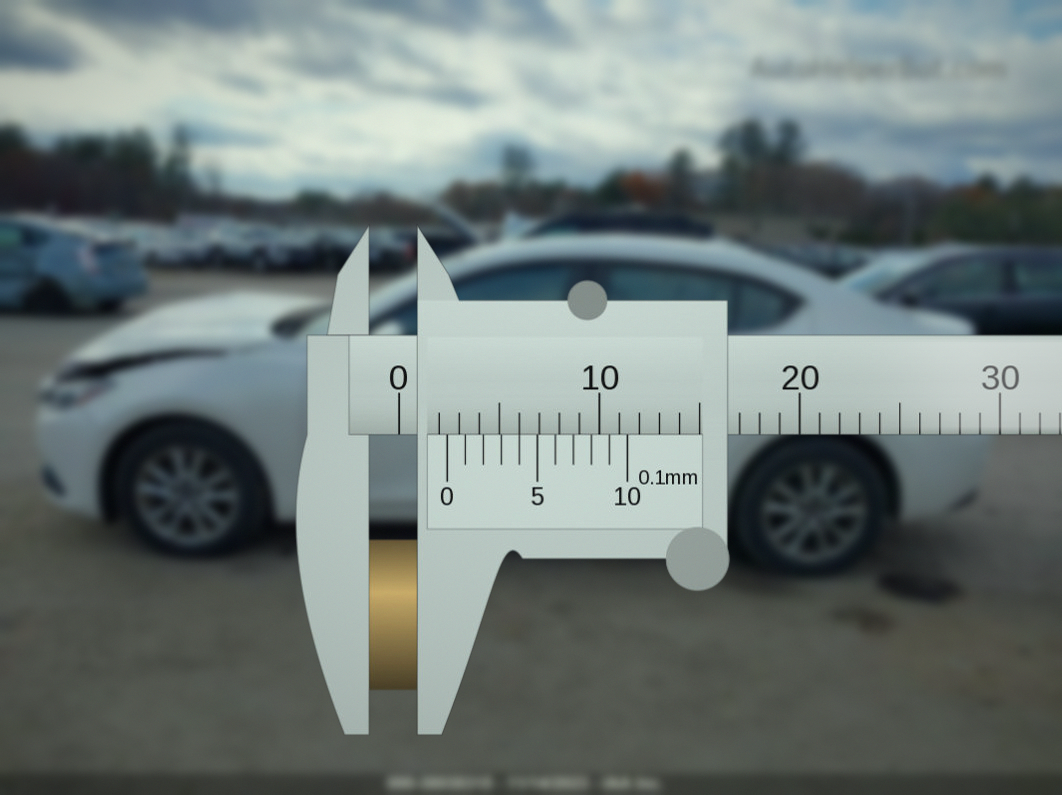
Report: 2.4mm
